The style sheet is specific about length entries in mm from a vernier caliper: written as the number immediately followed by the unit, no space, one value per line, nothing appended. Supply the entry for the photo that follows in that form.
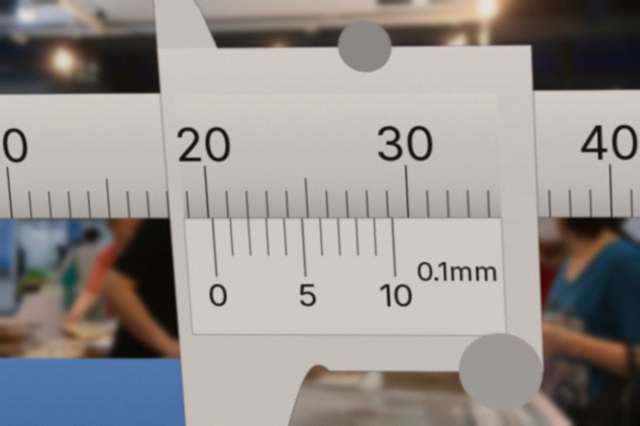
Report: 20.2mm
